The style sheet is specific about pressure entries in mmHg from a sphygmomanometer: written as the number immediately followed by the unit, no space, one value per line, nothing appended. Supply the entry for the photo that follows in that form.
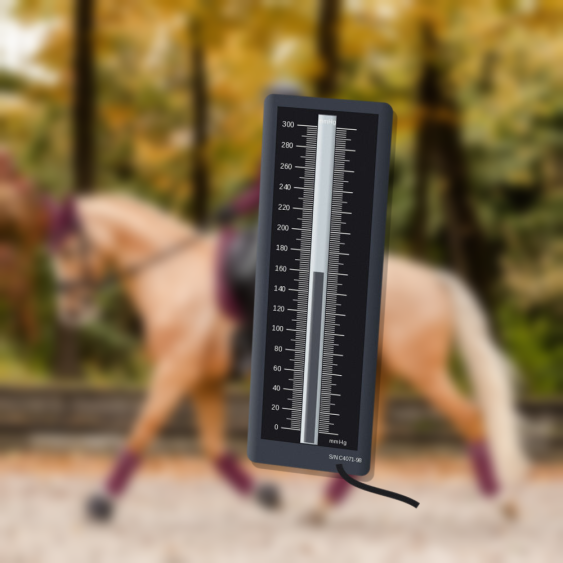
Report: 160mmHg
